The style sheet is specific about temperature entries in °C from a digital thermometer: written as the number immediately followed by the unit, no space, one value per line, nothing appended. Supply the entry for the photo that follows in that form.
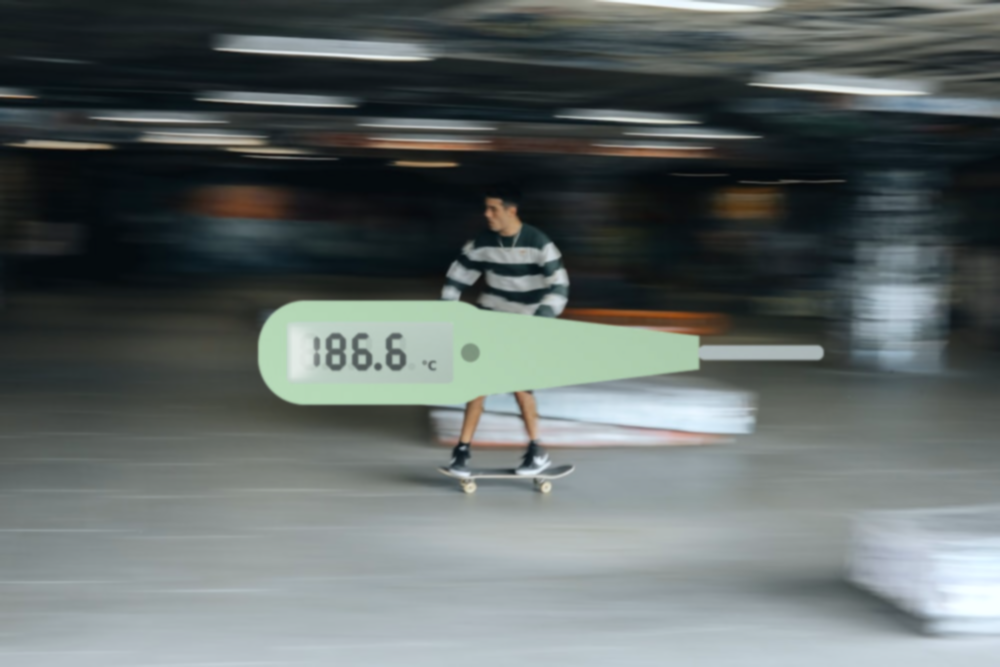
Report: 186.6°C
